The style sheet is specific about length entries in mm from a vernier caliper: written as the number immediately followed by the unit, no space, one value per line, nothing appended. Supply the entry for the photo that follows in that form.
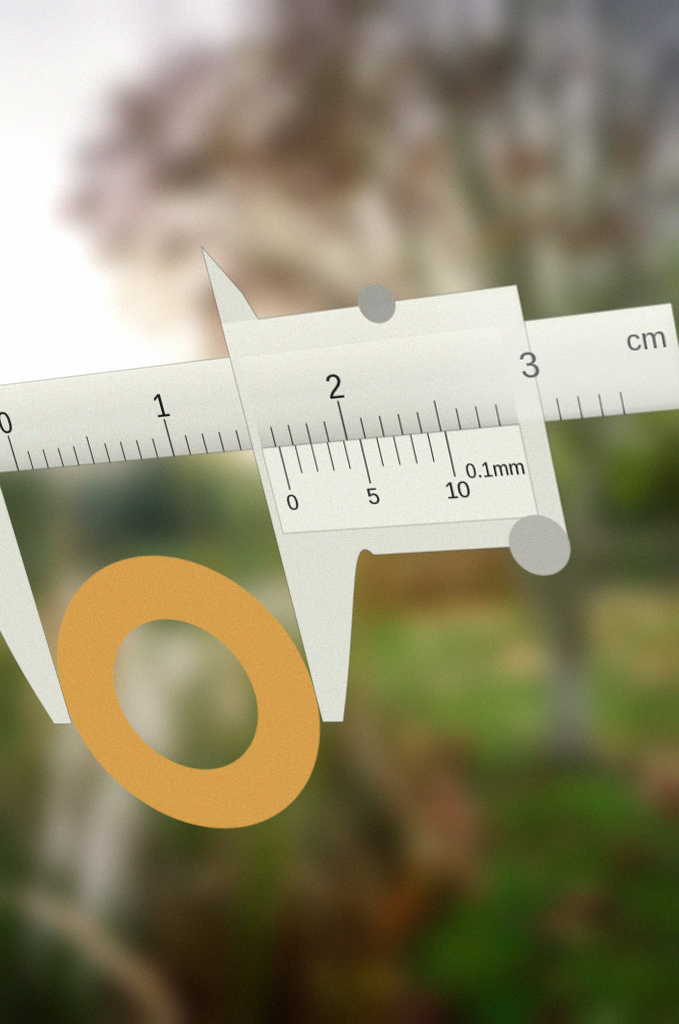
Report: 16.2mm
